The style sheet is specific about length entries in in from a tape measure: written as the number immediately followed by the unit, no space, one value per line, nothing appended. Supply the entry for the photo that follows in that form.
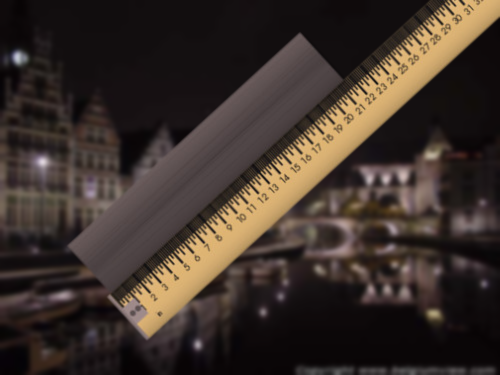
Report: 21.5in
